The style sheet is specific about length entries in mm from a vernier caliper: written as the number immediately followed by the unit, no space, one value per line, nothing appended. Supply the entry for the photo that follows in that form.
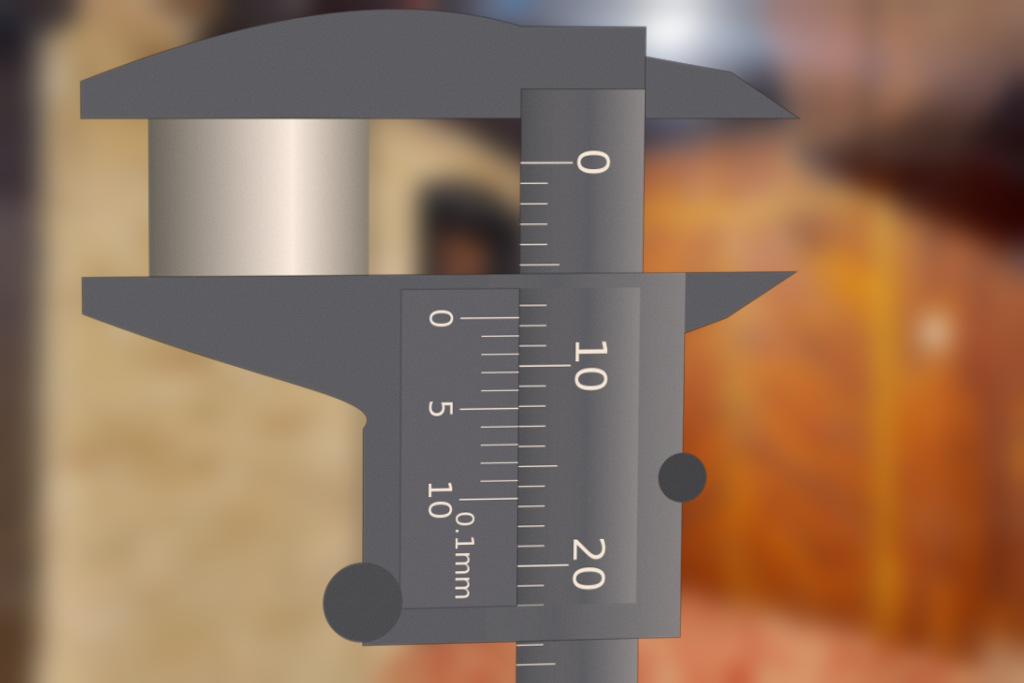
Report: 7.6mm
